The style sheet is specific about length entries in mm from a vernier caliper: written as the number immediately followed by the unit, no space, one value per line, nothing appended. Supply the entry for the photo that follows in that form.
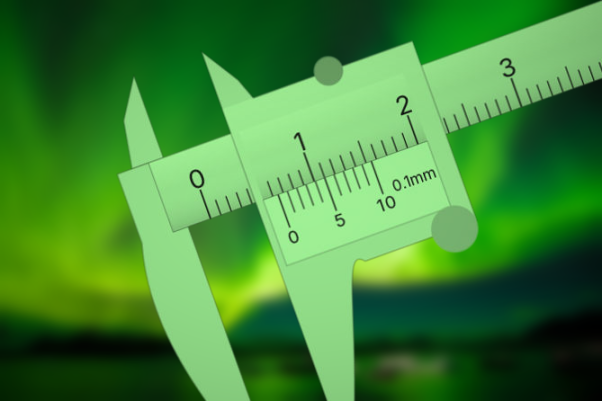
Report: 6.5mm
